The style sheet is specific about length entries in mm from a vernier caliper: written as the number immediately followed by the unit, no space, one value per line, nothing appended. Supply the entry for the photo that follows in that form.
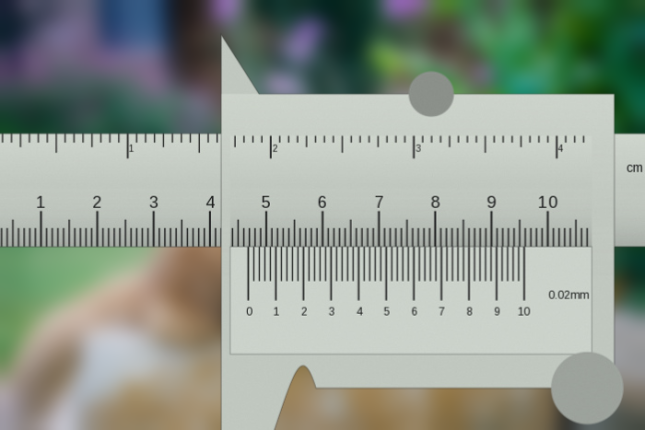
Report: 46.8mm
